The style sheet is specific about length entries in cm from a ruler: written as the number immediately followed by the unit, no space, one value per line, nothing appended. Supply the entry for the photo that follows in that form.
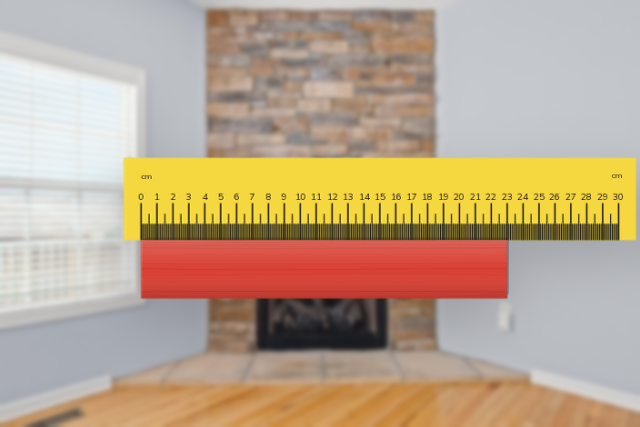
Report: 23cm
